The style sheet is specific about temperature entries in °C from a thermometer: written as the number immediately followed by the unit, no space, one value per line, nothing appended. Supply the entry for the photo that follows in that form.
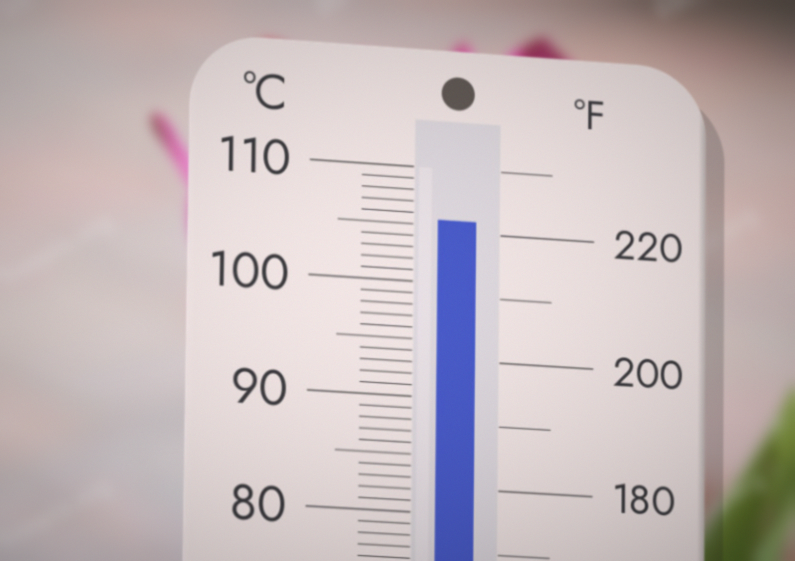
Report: 105.5°C
